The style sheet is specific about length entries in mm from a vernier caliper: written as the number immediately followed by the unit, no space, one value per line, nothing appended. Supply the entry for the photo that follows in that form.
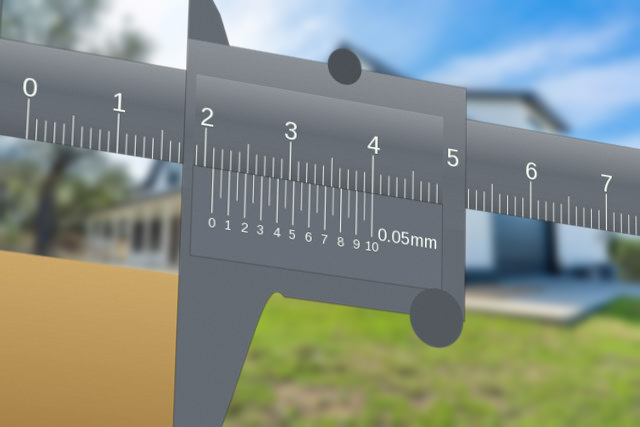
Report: 21.0mm
